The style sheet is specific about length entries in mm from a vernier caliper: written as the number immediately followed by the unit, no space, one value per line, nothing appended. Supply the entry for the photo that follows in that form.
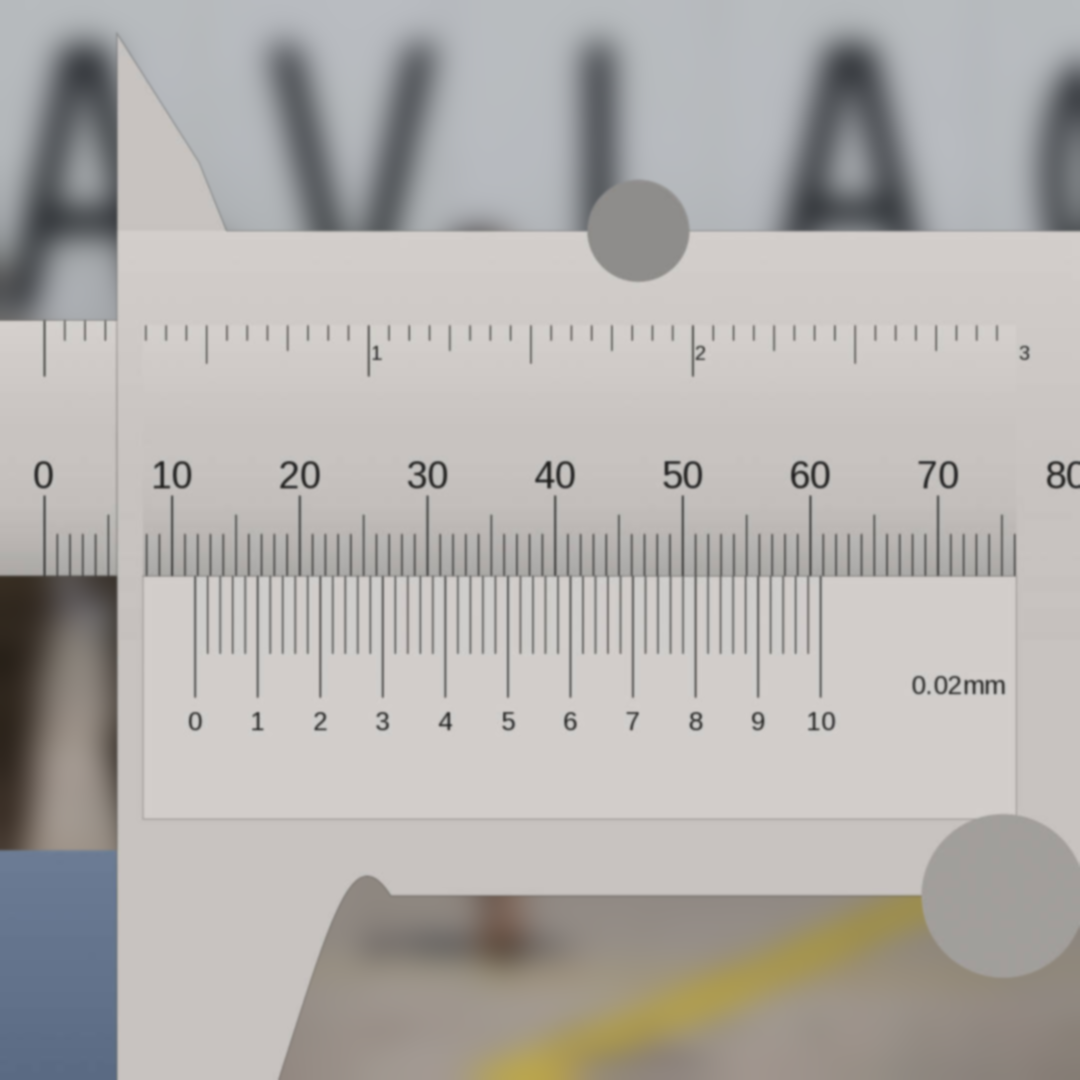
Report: 11.8mm
